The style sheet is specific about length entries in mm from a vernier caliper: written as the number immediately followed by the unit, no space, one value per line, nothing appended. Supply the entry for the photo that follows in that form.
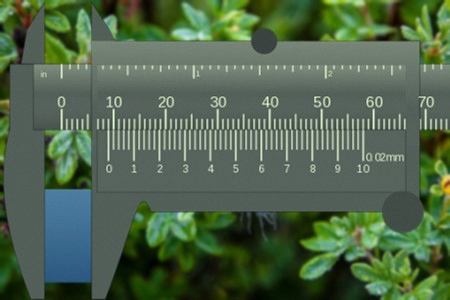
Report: 9.0mm
